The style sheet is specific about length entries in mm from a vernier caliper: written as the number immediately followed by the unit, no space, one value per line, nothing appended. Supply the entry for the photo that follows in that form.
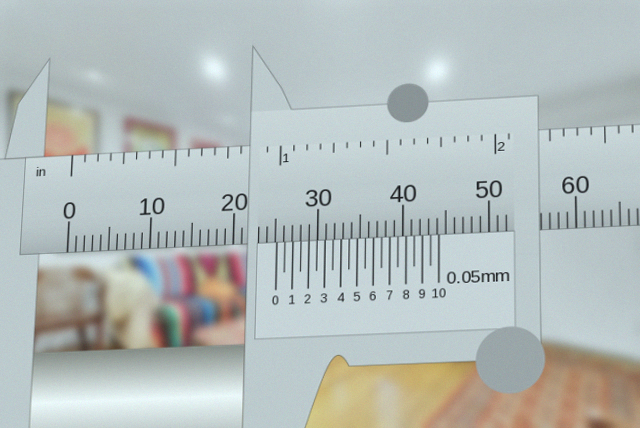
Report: 25.2mm
